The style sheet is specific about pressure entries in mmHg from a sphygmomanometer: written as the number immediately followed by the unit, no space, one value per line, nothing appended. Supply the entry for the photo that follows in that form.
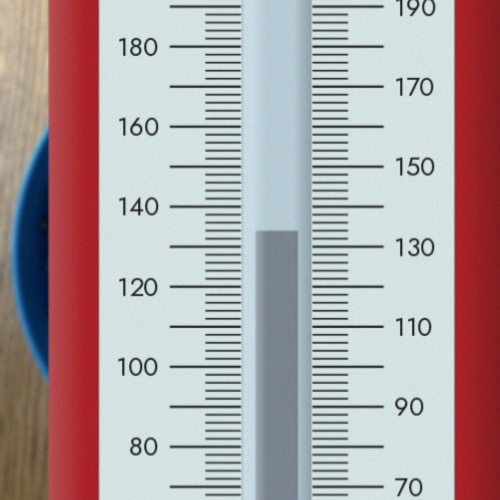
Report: 134mmHg
